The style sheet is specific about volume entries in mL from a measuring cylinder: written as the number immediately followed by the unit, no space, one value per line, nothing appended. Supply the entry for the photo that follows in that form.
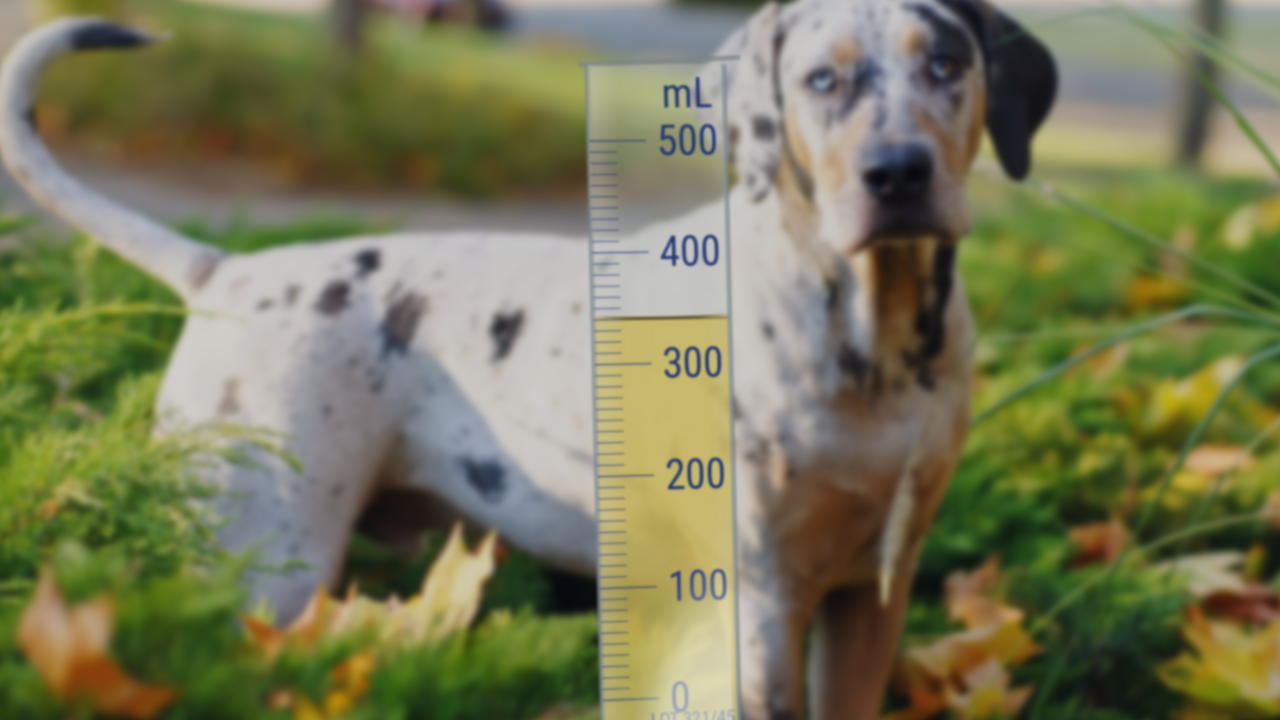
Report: 340mL
